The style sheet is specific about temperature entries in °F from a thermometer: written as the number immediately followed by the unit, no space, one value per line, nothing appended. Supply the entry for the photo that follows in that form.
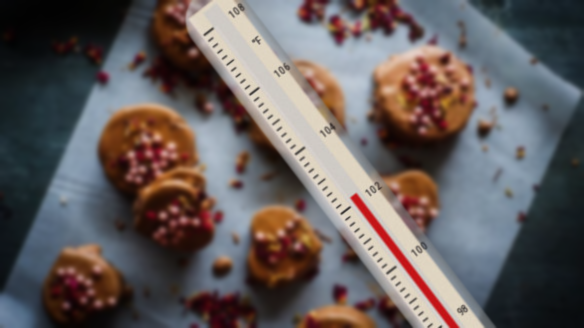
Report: 102.2°F
